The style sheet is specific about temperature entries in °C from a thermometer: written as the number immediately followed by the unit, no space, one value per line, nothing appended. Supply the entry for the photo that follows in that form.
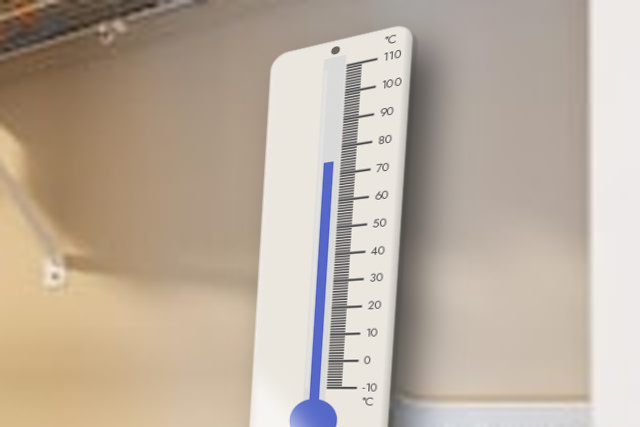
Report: 75°C
